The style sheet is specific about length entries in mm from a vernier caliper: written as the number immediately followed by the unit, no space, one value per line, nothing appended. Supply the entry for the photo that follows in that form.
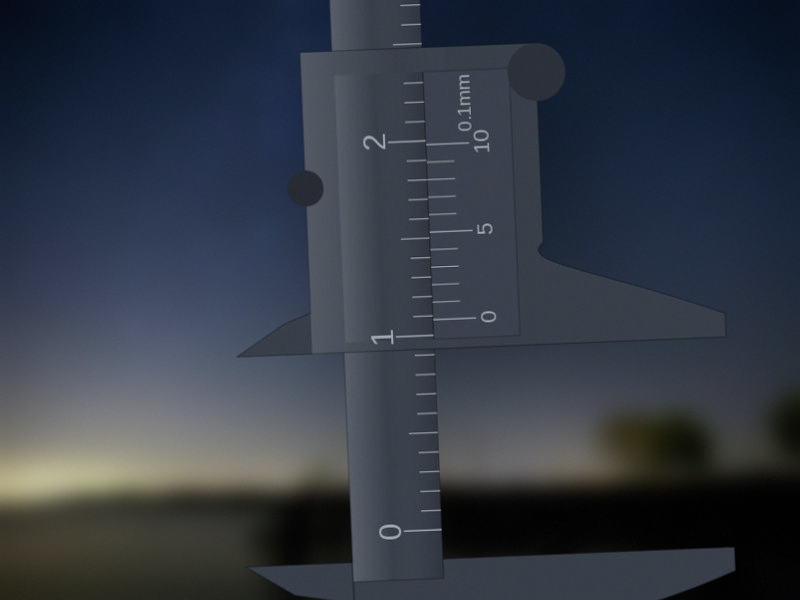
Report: 10.8mm
